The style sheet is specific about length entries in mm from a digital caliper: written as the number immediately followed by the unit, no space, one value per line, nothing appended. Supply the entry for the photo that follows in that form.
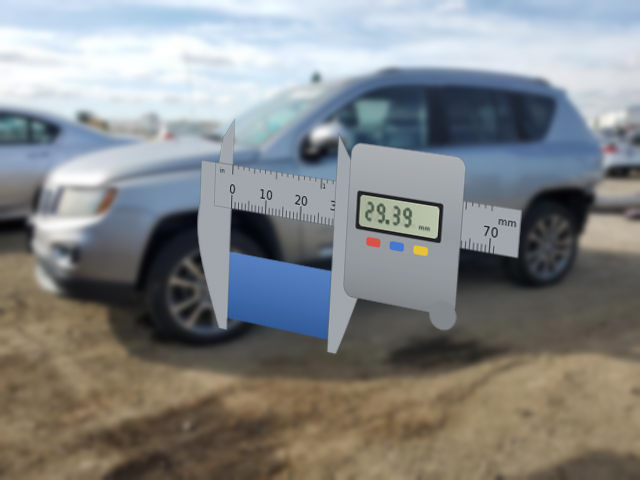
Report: 29.39mm
